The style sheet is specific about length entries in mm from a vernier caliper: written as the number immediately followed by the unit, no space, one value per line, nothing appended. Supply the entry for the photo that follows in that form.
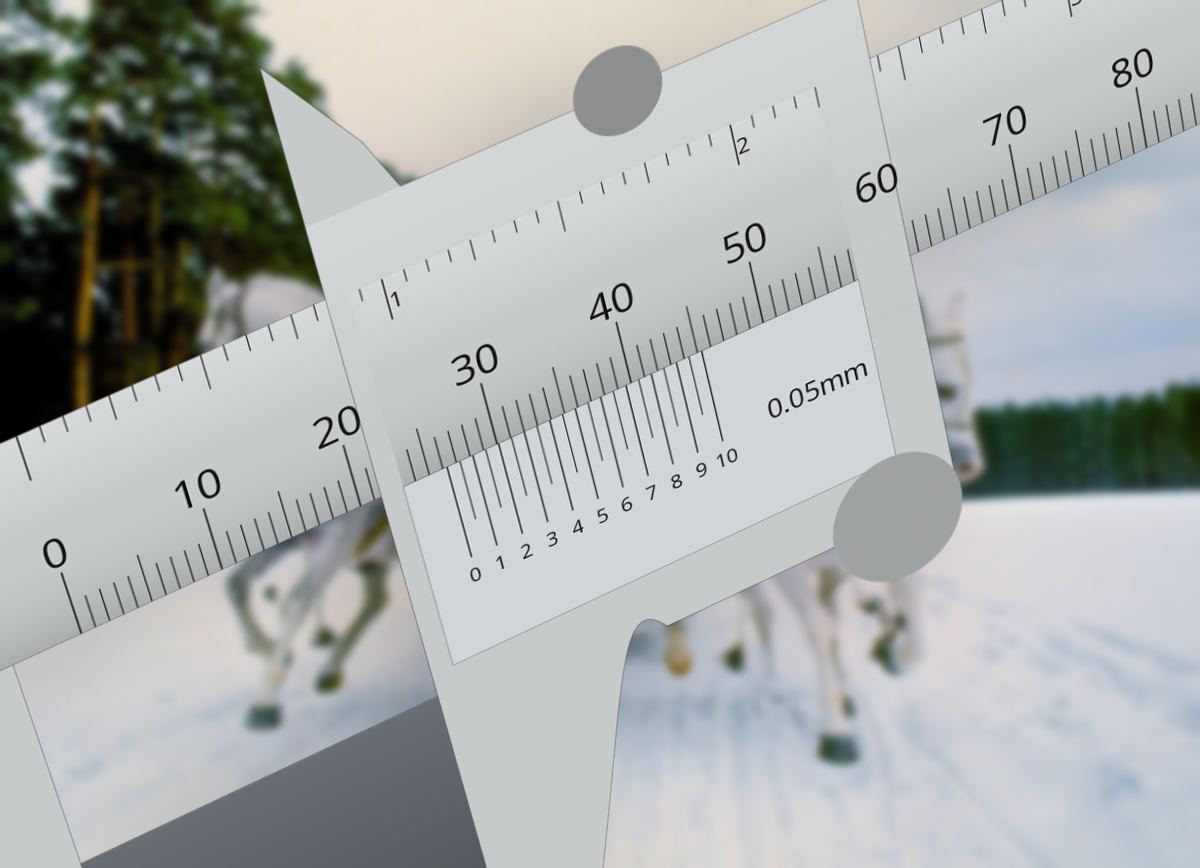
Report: 26.3mm
